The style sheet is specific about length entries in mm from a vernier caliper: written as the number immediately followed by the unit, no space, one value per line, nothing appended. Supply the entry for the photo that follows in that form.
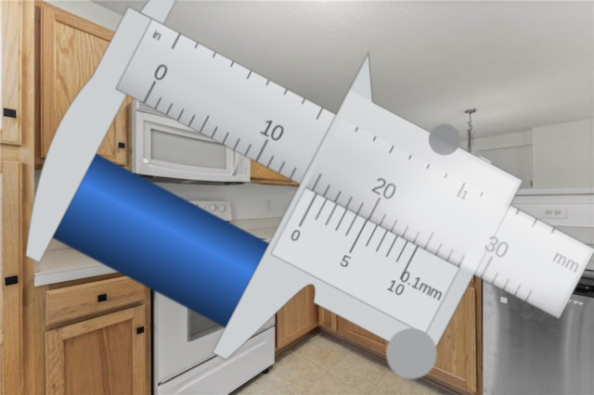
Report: 15.4mm
